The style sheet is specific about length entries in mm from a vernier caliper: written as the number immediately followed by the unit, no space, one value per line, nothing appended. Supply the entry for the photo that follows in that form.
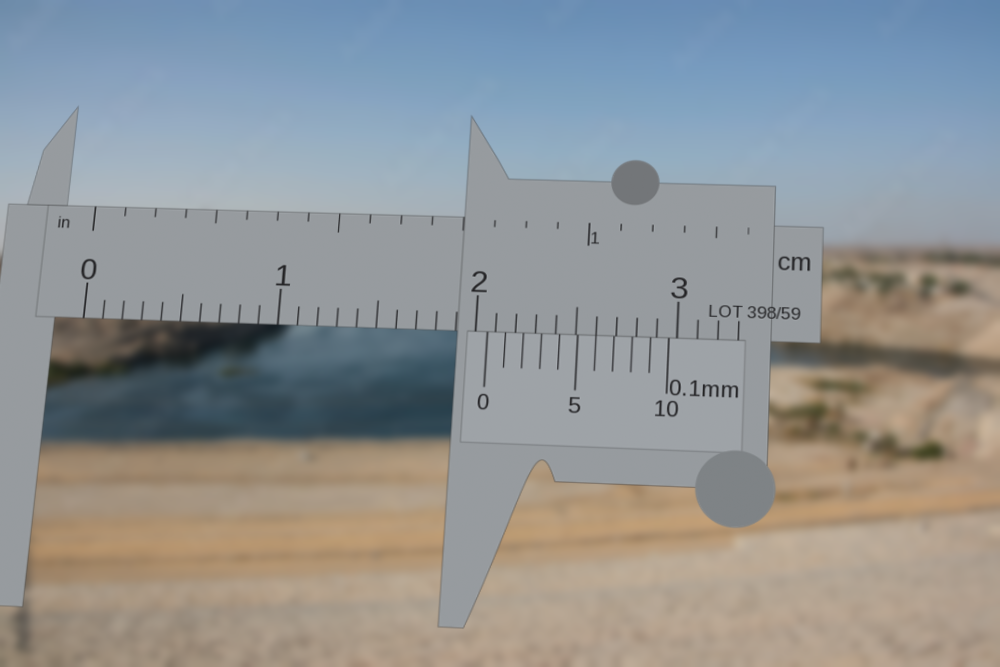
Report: 20.6mm
